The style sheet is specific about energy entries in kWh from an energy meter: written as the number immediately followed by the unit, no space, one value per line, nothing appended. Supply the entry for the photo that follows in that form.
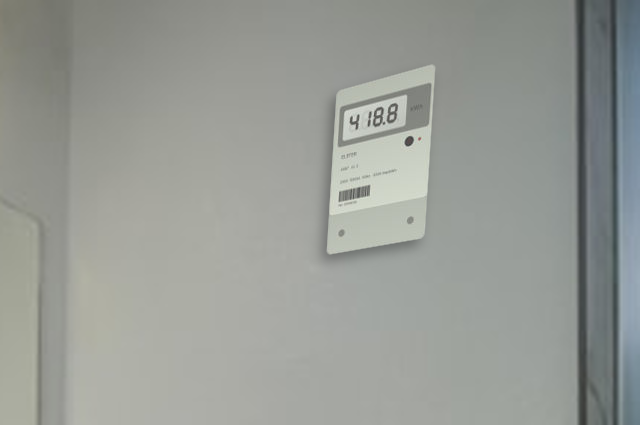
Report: 418.8kWh
